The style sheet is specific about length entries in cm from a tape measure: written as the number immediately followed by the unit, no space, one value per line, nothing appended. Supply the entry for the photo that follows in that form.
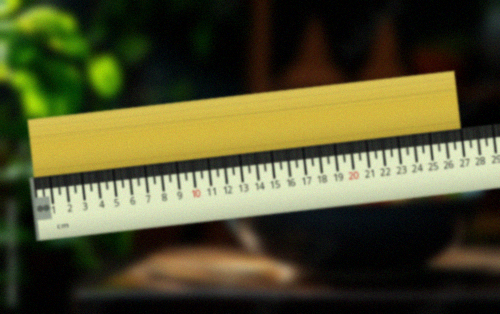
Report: 27cm
